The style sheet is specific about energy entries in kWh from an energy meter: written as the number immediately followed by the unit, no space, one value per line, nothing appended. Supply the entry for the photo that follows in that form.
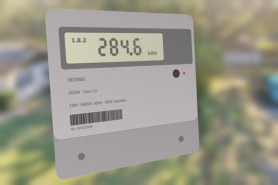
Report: 284.6kWh
